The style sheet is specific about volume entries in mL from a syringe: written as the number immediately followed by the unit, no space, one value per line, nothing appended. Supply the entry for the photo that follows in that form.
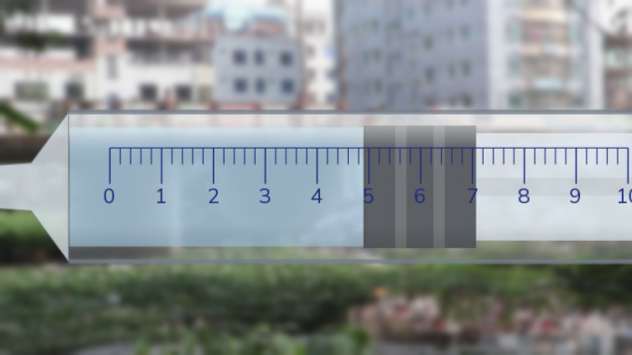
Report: 4.9mL
